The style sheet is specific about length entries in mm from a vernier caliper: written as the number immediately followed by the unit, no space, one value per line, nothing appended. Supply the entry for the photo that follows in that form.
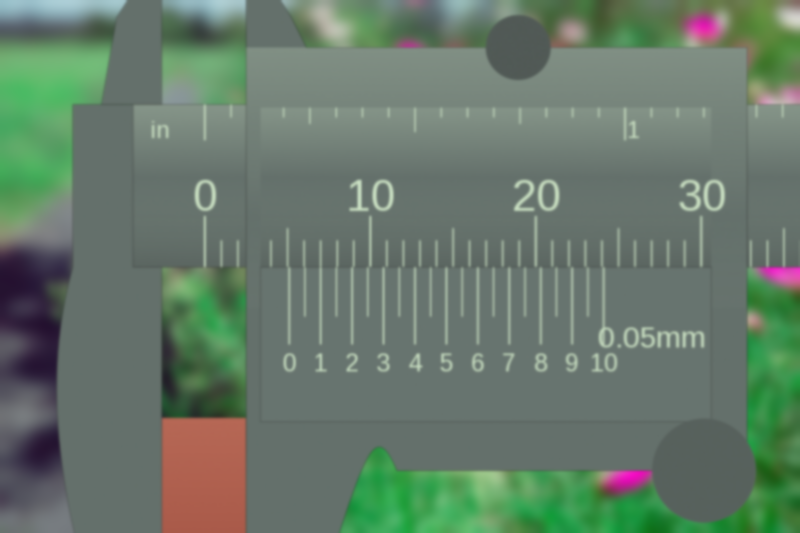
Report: 5.1mm
